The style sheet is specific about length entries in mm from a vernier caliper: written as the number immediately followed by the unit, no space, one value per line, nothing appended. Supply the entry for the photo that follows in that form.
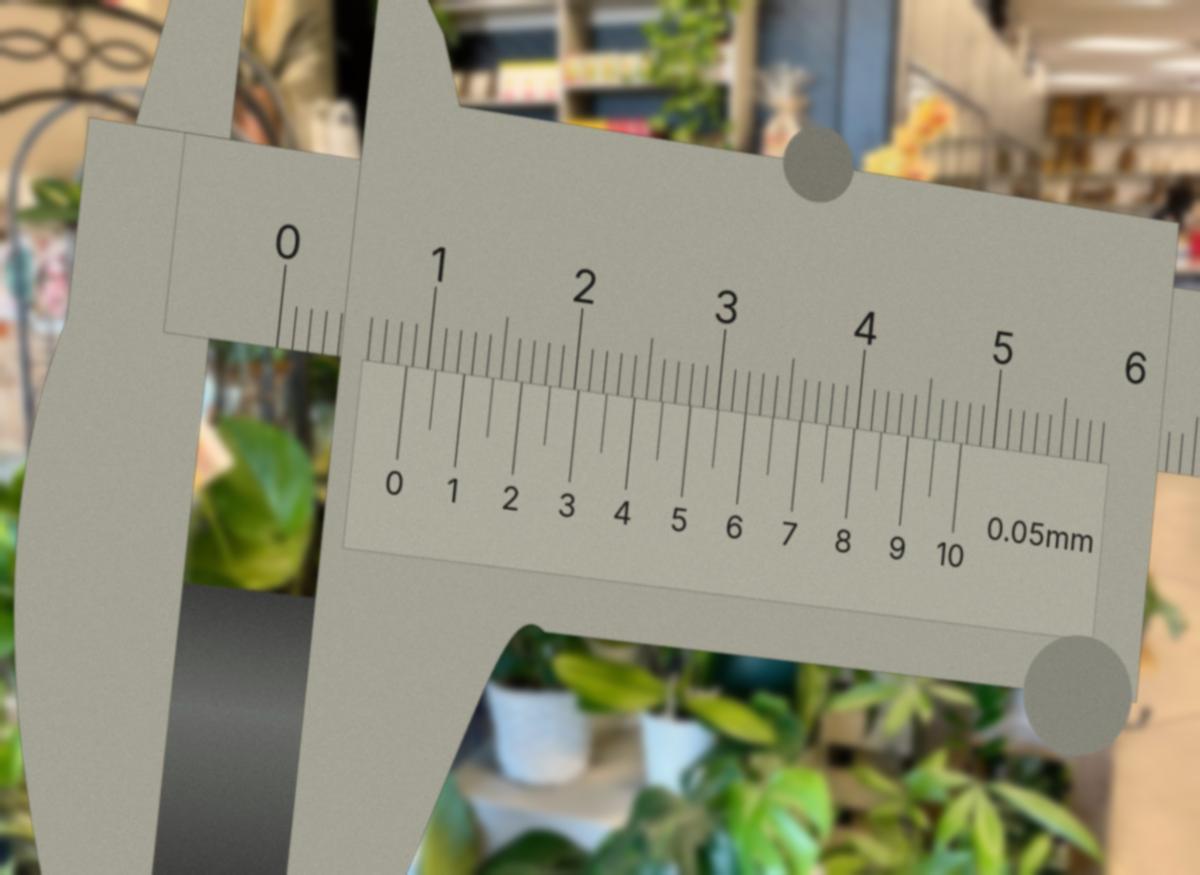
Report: 8.6mm
